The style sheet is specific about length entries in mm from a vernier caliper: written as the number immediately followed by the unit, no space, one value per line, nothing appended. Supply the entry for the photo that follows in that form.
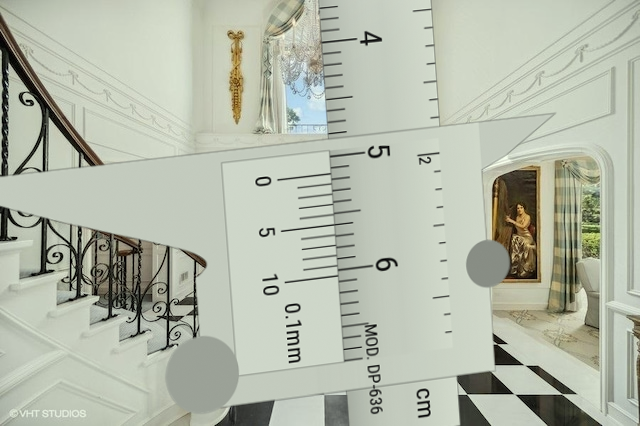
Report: 51.5mm
